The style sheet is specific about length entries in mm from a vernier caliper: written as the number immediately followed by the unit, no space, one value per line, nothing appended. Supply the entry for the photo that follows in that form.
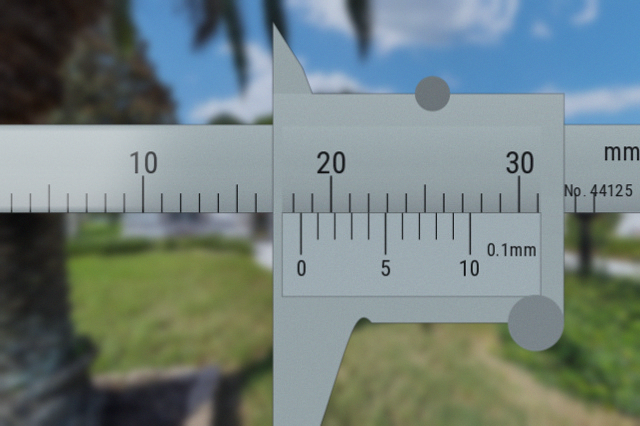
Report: 18.4mm
